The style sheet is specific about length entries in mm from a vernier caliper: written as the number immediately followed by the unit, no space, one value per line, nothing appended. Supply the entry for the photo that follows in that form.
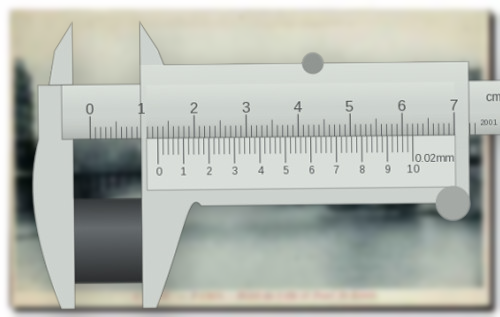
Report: 13.0mm
